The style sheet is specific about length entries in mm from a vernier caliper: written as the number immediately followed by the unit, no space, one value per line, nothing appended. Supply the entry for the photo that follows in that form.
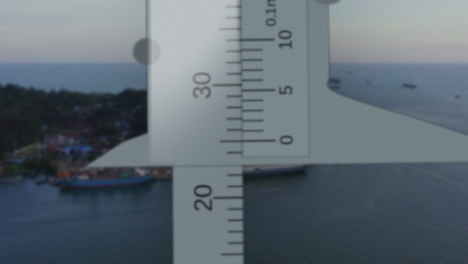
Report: 25.0mm
